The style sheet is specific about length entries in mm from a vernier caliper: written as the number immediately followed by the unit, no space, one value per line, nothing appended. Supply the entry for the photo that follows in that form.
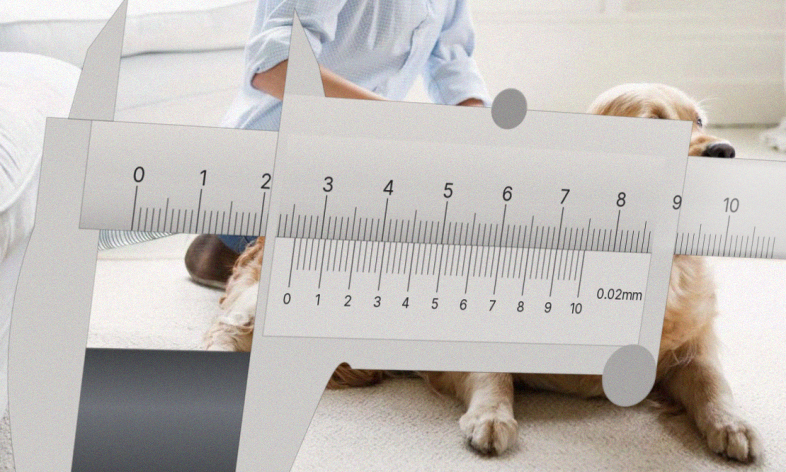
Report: 25.8mm
